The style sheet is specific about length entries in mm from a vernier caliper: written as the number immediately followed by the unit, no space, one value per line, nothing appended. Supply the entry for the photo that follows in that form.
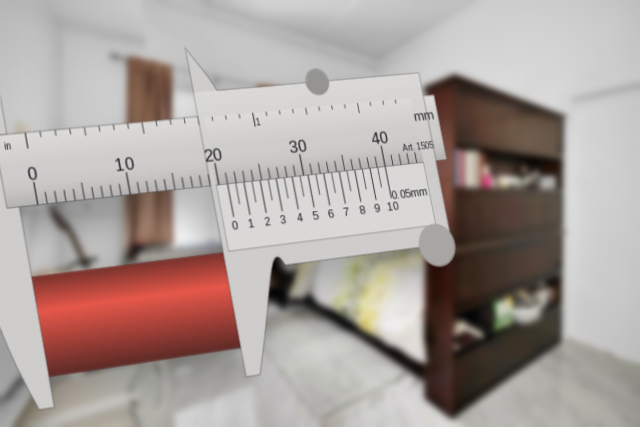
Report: 21.0mm
